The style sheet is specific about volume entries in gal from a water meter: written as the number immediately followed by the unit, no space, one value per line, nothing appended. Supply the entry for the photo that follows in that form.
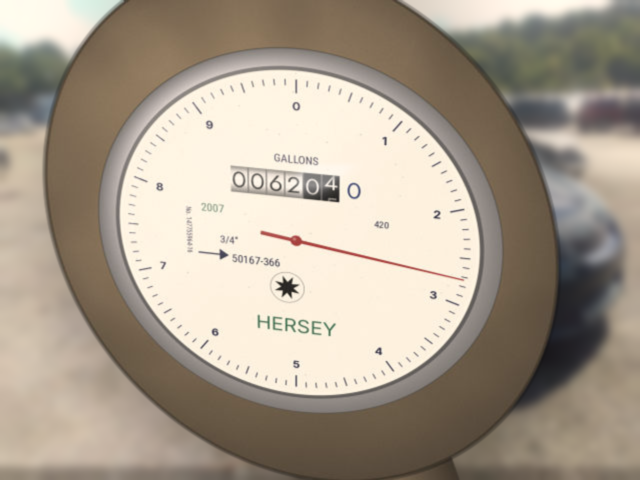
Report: 62042.7gal
